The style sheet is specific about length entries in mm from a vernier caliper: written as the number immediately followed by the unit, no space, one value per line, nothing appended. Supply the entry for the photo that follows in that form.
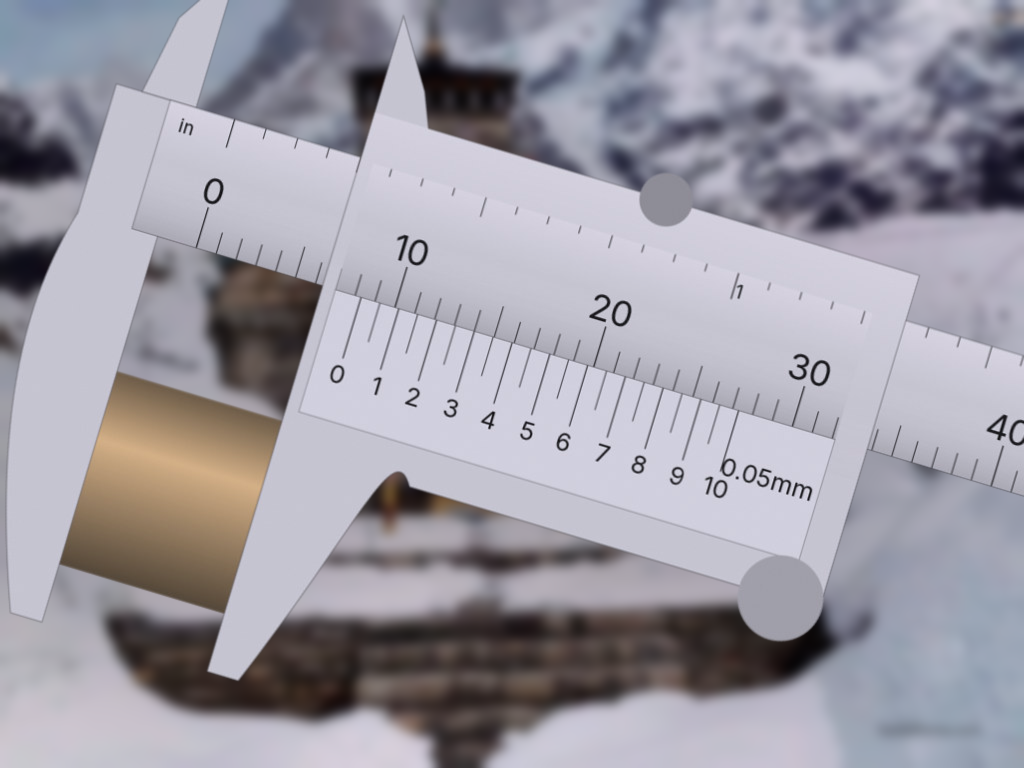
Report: 8.3mm
